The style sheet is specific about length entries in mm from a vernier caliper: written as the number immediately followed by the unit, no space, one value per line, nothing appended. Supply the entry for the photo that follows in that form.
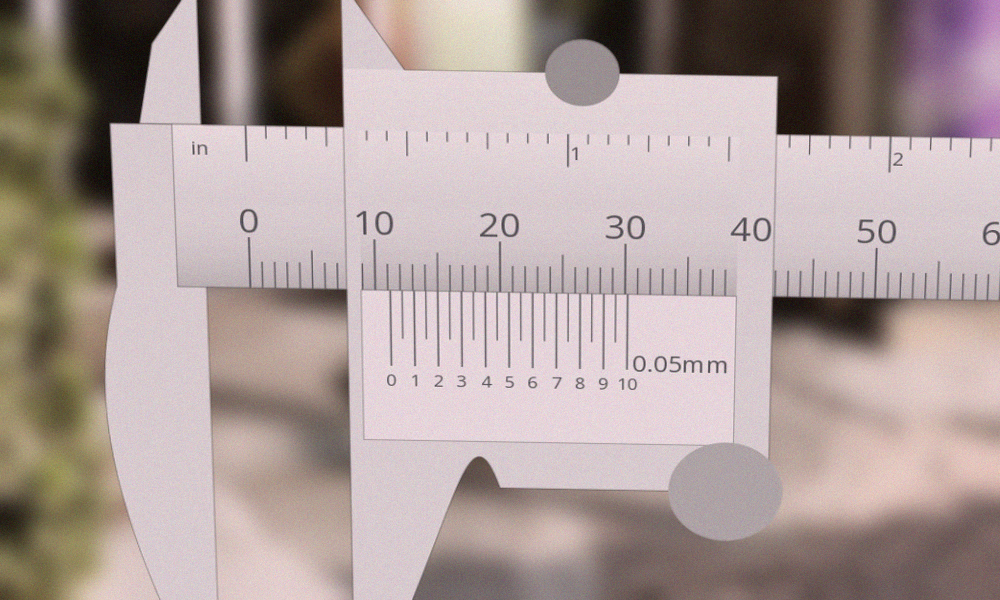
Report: 11.2mm
